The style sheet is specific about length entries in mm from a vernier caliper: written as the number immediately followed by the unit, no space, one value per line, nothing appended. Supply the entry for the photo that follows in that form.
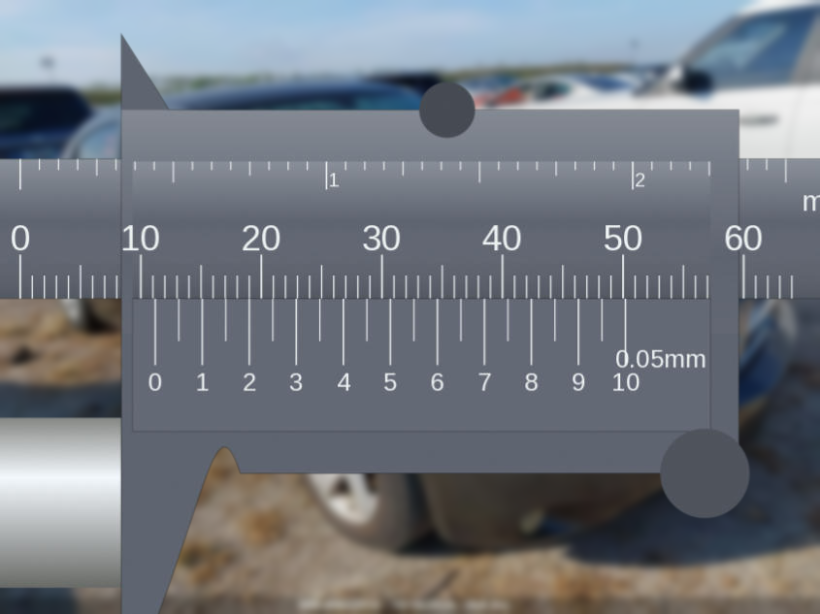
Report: 11.2mm
